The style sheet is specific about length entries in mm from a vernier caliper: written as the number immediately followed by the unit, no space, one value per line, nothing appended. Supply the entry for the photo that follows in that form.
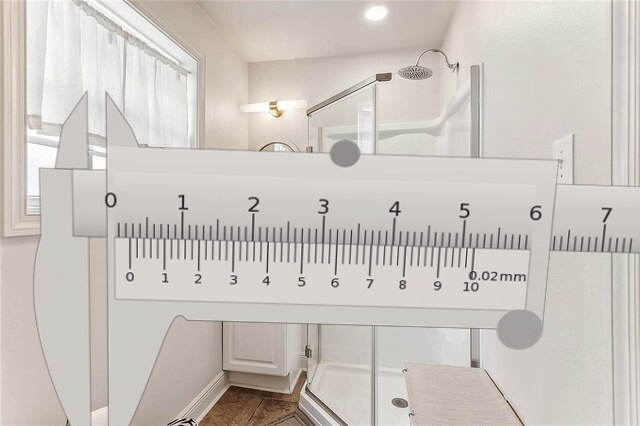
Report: 2.6mm
